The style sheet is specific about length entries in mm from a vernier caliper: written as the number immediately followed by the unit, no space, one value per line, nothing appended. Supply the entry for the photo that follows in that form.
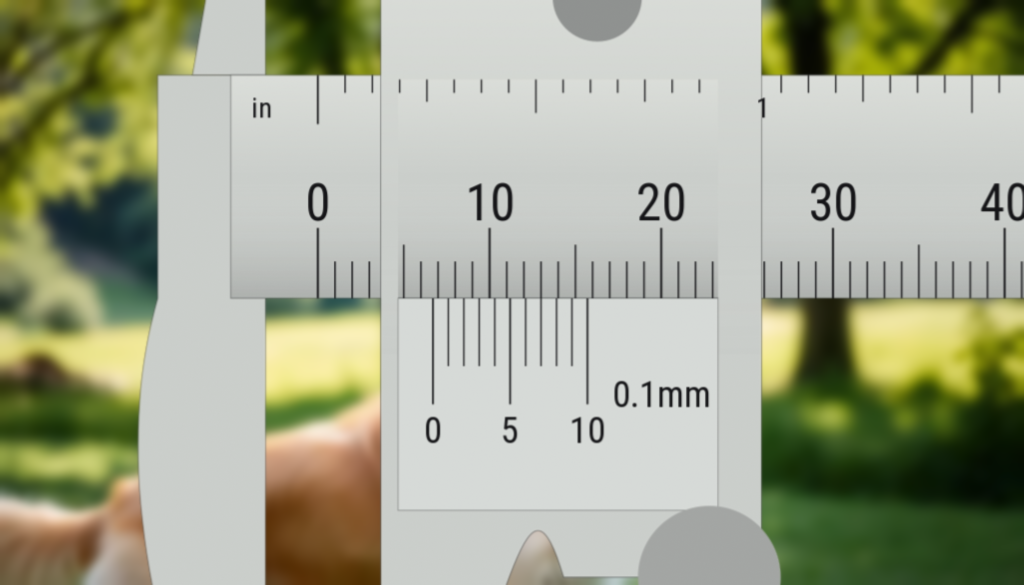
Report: 6.7mm
